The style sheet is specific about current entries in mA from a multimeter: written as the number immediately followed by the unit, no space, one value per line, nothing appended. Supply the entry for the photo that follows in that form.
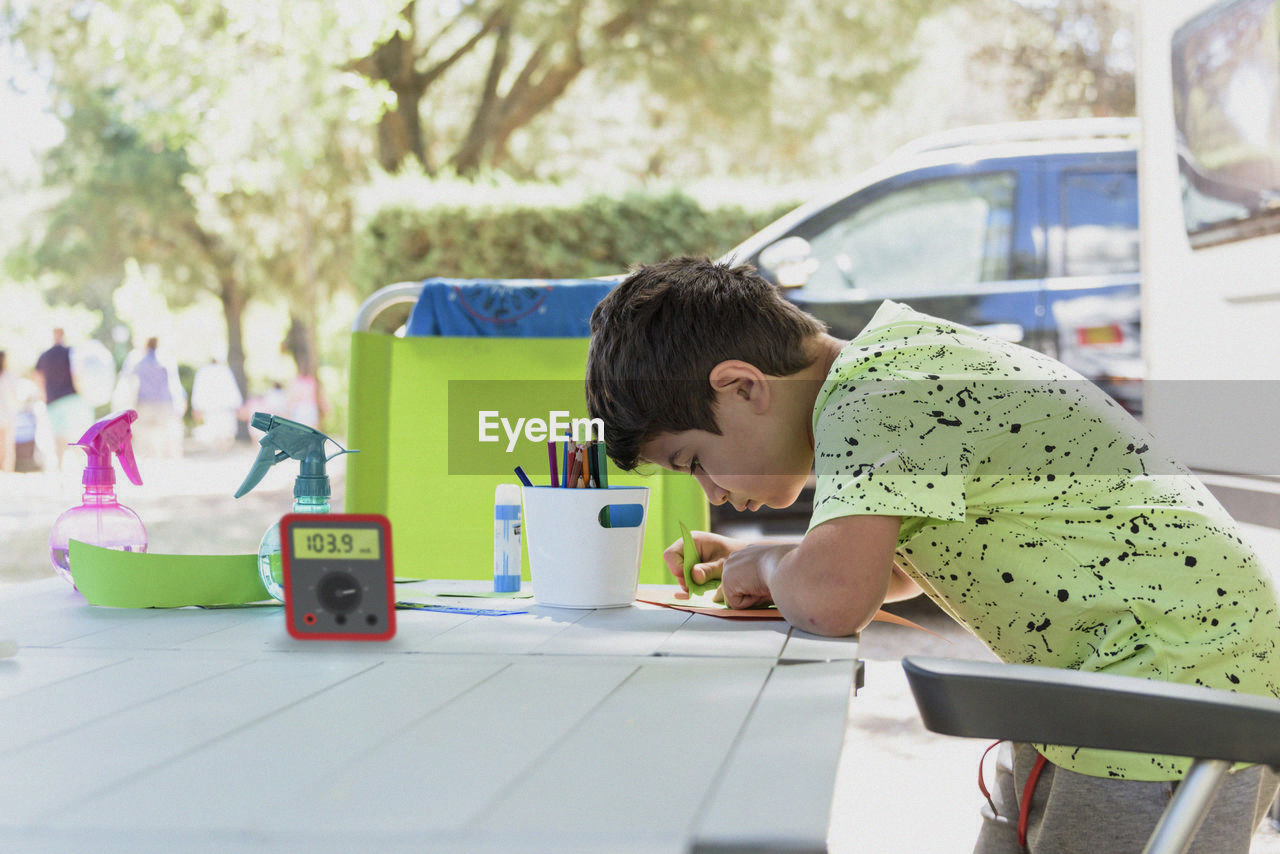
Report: 103.9mA
